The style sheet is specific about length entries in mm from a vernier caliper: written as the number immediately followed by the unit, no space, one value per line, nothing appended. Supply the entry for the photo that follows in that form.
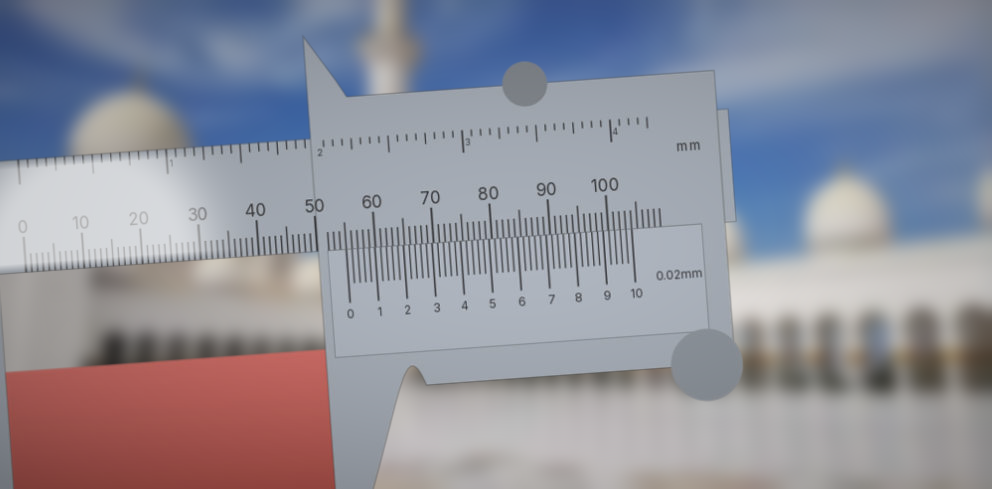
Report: 55.0mm
